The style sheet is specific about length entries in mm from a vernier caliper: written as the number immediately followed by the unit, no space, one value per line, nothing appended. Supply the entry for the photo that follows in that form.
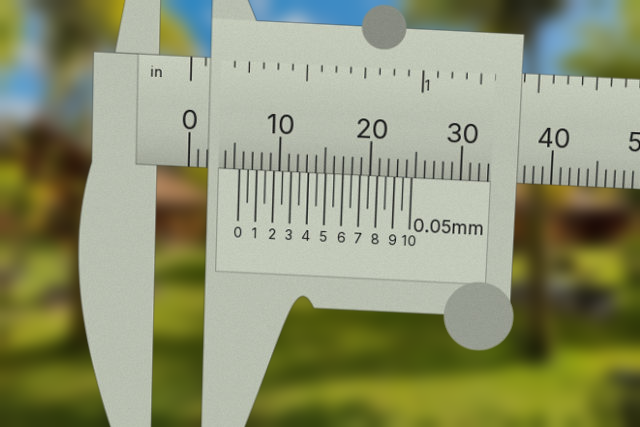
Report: 5.6mm
